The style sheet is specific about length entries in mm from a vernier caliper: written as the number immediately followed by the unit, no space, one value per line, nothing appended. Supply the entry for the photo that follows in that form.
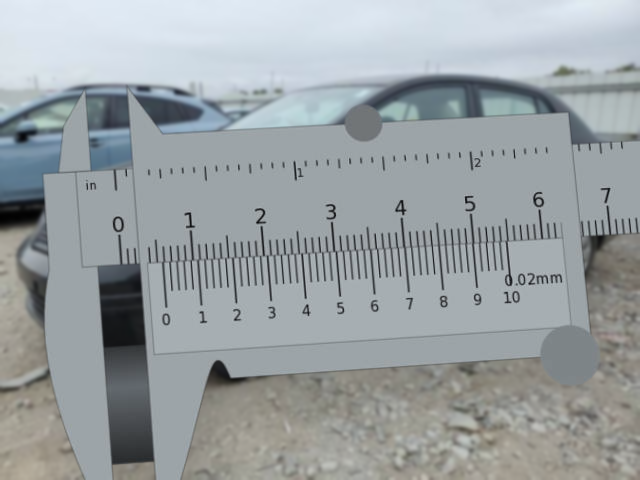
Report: 5.8mm
